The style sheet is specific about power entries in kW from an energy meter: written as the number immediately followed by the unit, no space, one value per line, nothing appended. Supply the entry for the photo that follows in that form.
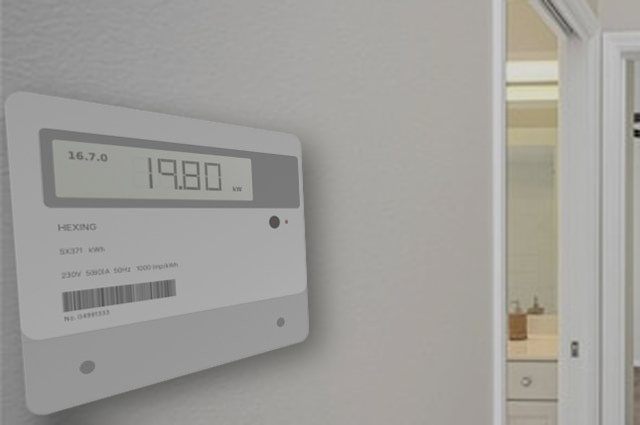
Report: 19.80kW
